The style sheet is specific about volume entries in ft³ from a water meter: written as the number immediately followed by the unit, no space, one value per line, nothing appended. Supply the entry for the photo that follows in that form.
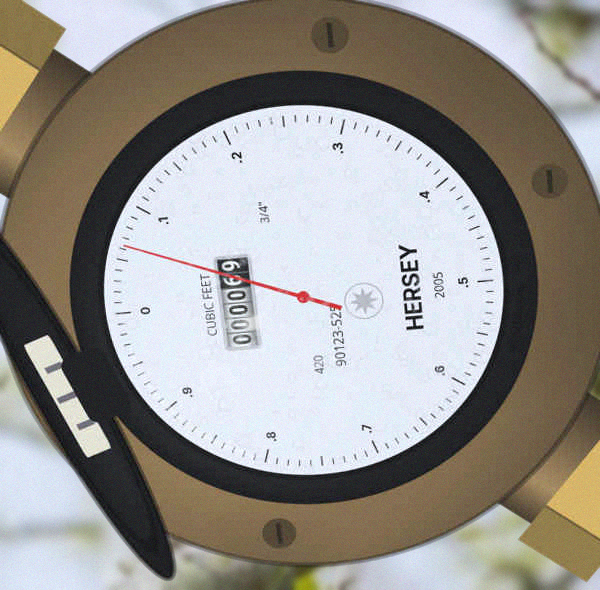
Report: 69.06ft³
